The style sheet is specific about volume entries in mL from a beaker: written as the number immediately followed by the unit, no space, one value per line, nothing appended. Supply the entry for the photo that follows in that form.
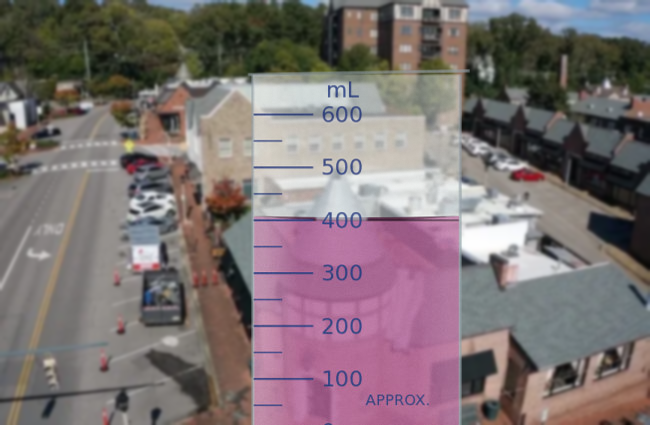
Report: 400mL
